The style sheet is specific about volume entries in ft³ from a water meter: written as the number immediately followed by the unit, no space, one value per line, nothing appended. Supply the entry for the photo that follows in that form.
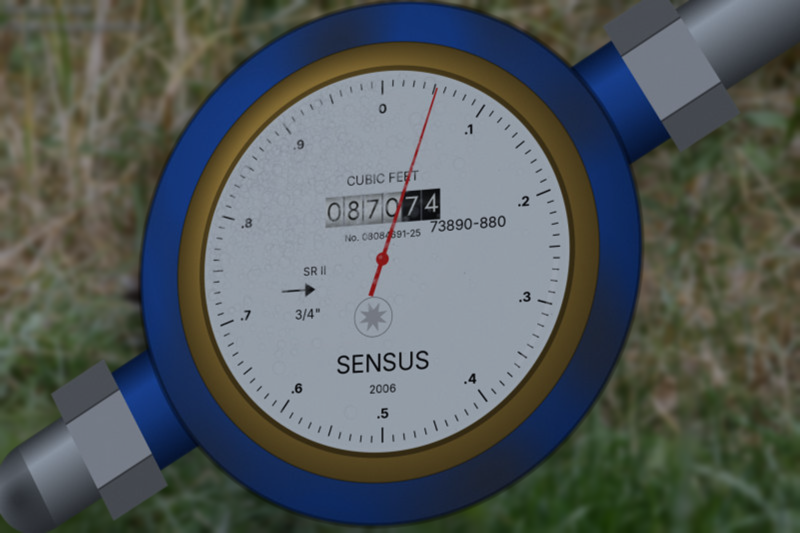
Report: 87074.05ft³
